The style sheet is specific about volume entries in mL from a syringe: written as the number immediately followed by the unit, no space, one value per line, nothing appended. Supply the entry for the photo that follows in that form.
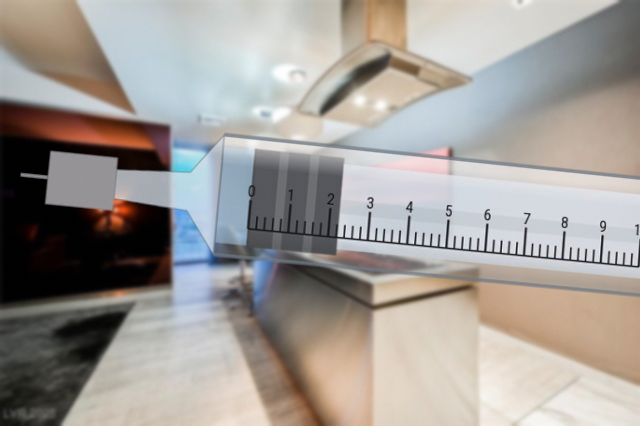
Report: 0mL
